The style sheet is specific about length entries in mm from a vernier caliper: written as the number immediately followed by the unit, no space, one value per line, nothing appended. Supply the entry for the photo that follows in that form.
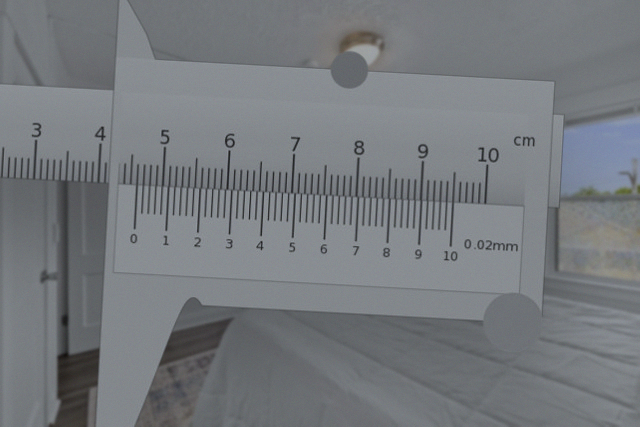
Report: 46.0mm
